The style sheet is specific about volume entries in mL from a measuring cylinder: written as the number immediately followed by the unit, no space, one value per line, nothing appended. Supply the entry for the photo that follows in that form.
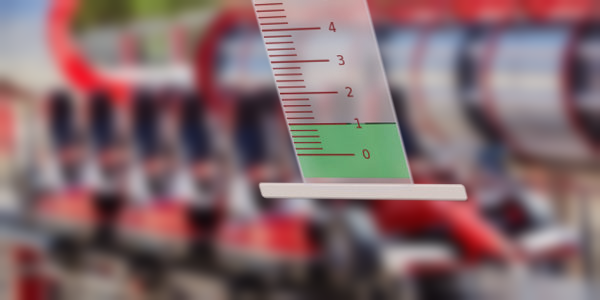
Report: 1mL
